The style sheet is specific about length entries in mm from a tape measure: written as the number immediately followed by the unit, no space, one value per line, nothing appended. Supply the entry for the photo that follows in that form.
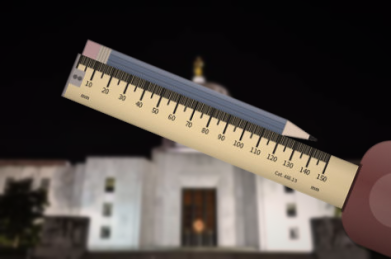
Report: 140mm
